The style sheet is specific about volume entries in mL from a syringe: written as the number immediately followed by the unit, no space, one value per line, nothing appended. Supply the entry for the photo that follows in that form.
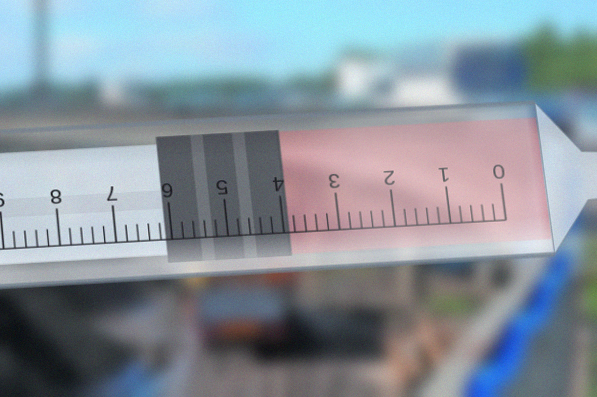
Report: 3.9mL
